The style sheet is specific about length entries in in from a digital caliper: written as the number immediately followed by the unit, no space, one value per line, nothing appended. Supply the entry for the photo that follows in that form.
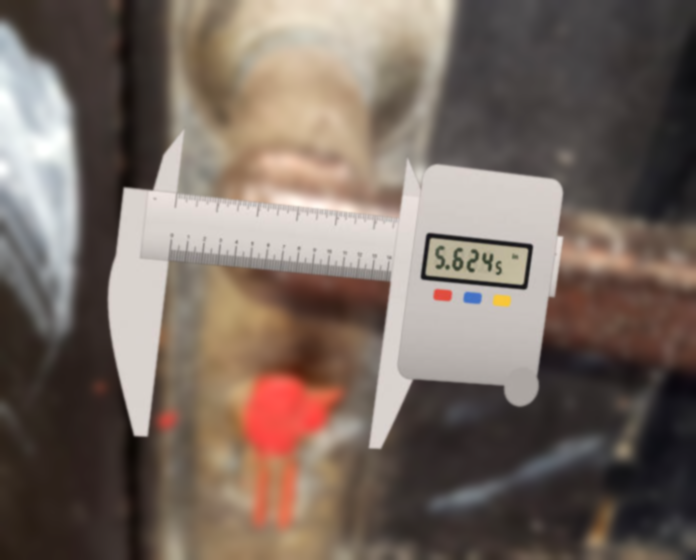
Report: 5.6245in
